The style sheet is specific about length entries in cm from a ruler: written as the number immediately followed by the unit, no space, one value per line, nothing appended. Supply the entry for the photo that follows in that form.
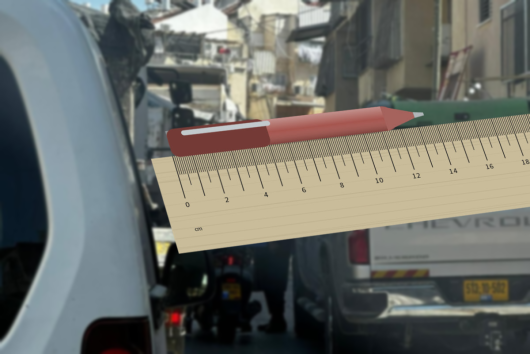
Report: 13.5cm
